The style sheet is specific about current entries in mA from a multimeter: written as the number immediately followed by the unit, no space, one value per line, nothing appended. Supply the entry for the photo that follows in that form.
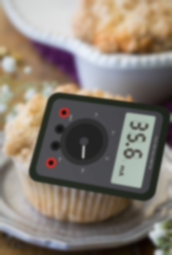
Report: 35.6mA
